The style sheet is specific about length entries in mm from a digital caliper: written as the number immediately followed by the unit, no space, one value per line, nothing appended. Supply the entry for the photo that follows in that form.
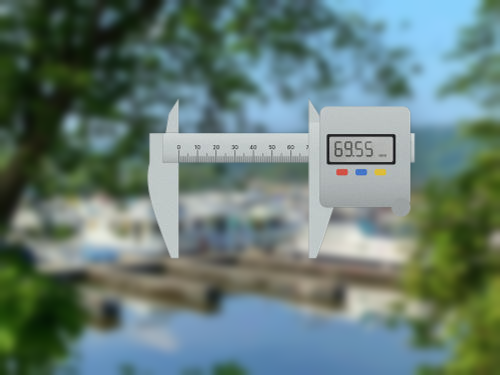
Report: 69.55mm
